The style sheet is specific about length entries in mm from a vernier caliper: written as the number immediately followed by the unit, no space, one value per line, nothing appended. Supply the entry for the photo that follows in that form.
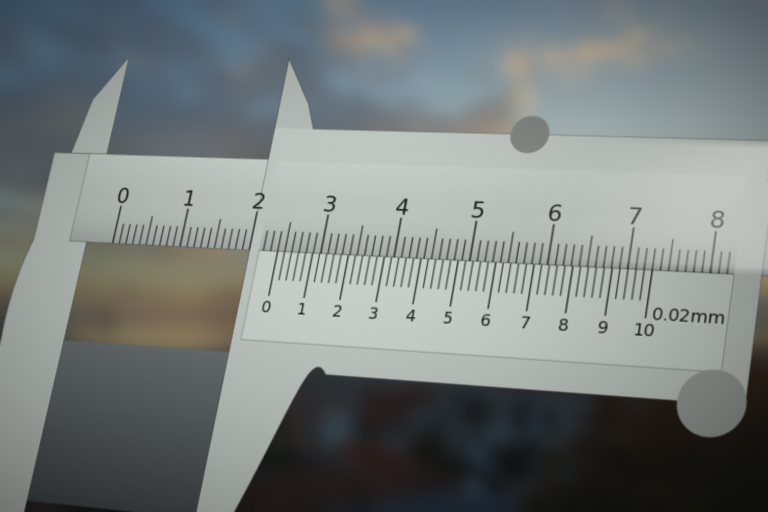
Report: 24.0mm
